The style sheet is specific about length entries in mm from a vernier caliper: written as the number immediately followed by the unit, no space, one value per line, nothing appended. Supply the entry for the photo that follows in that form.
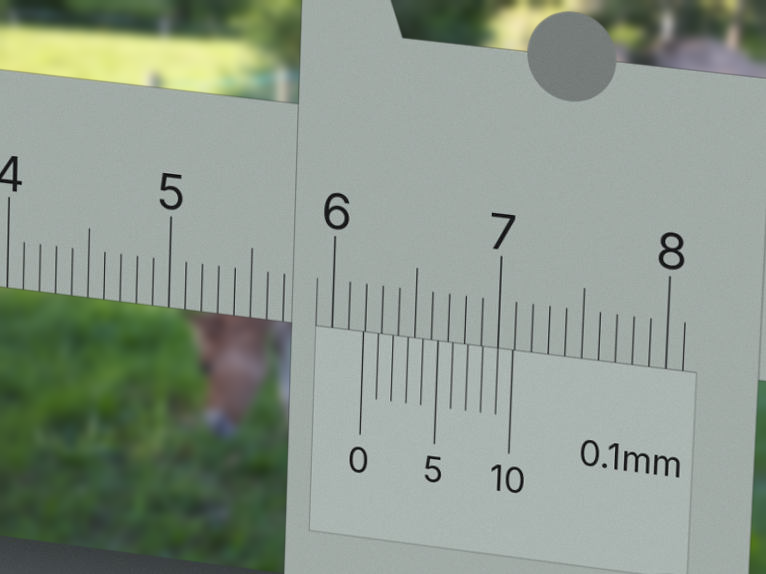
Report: 61.9mm
